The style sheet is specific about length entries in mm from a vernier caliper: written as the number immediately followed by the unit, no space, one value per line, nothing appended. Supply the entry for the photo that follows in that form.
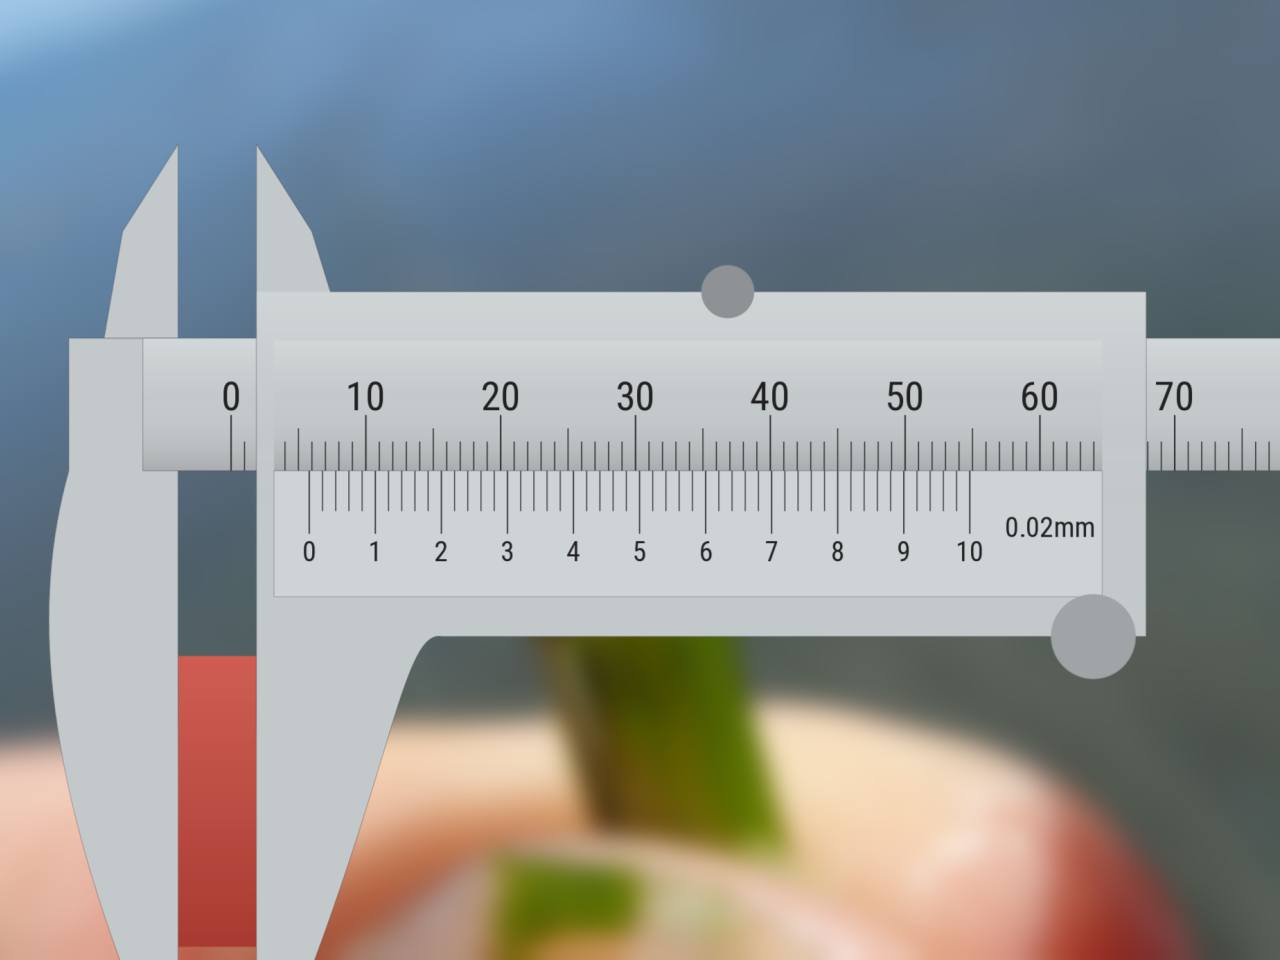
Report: 5.8mm
